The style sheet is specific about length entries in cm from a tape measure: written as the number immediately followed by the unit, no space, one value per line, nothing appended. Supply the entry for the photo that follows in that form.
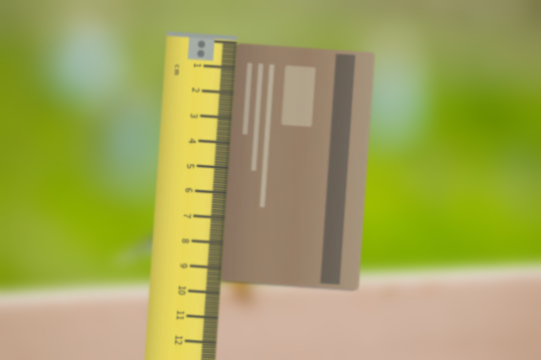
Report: 9.5cm
